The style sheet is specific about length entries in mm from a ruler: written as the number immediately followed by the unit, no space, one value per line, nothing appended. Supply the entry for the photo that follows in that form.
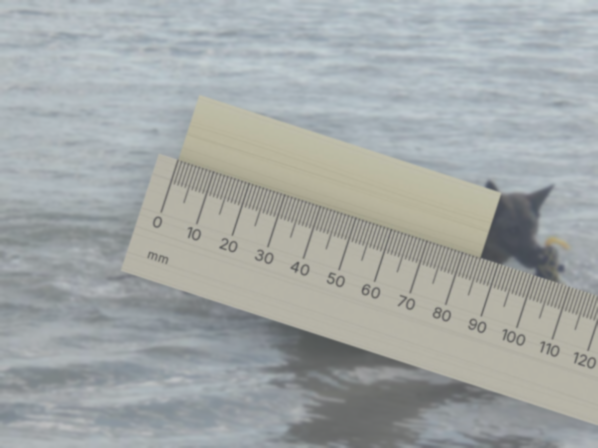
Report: 85mm
